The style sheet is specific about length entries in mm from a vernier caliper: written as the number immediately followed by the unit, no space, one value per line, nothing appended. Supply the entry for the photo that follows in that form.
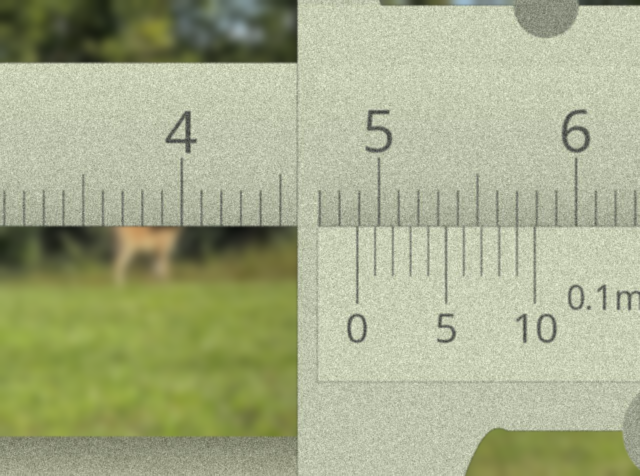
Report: 48.9mm
